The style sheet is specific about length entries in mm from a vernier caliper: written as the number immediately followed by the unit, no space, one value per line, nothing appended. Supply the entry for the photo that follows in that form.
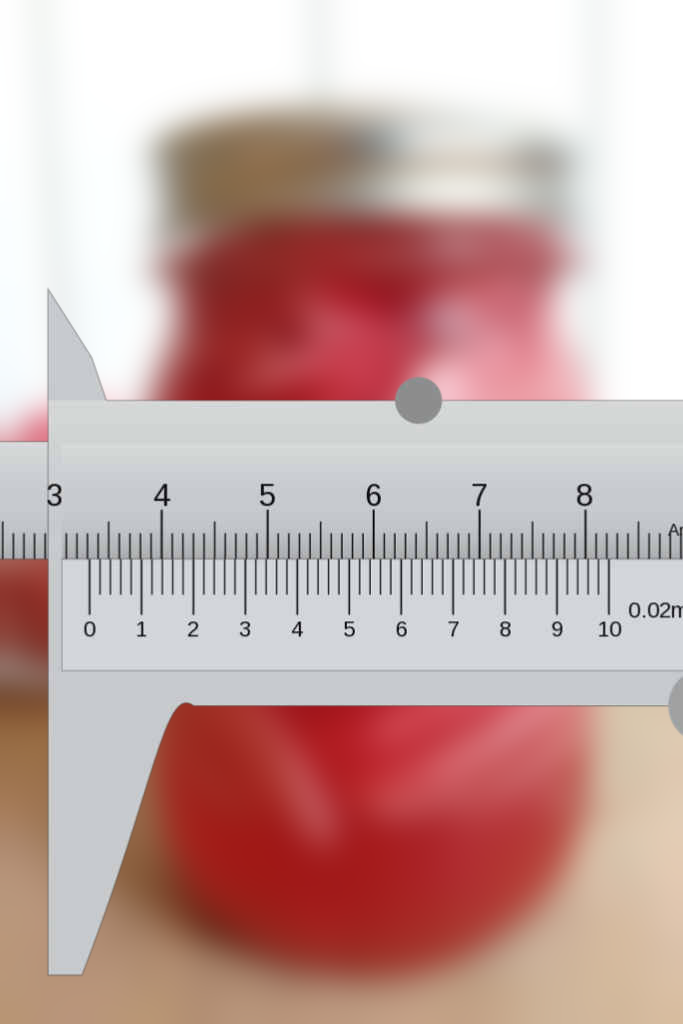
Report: 33.2mm
